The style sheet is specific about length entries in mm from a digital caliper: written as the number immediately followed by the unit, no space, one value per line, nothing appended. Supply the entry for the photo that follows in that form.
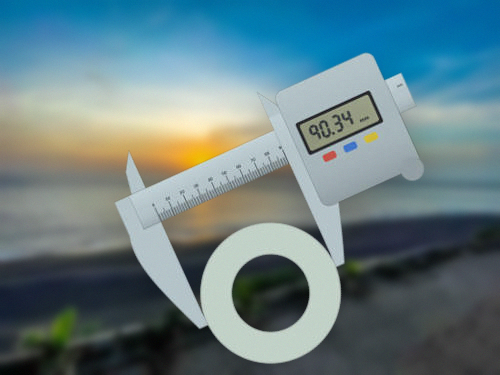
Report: 90.34mm
